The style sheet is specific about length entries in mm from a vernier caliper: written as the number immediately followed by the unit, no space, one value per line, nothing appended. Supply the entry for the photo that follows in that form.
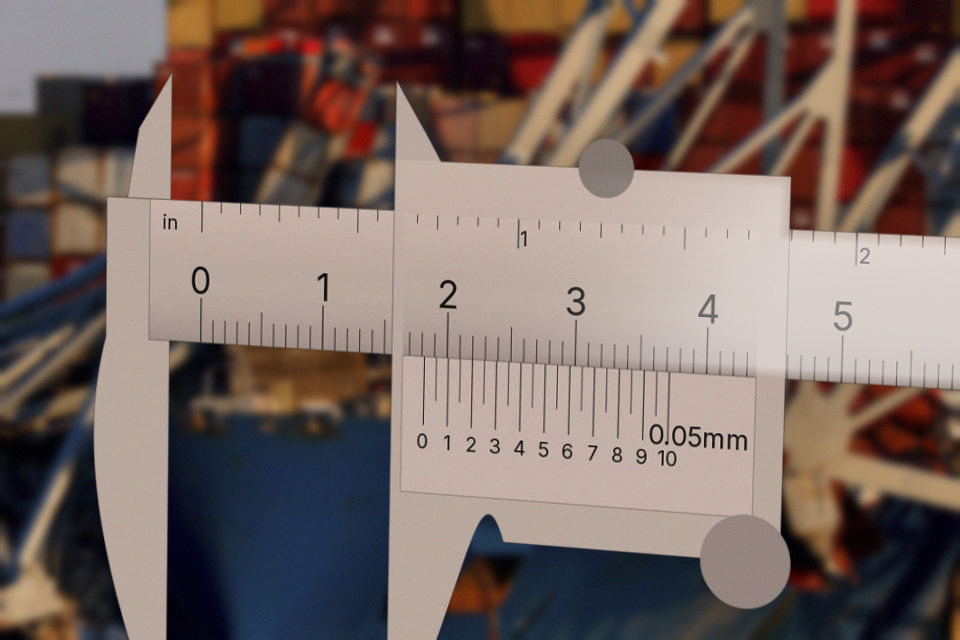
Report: 18.2mm
